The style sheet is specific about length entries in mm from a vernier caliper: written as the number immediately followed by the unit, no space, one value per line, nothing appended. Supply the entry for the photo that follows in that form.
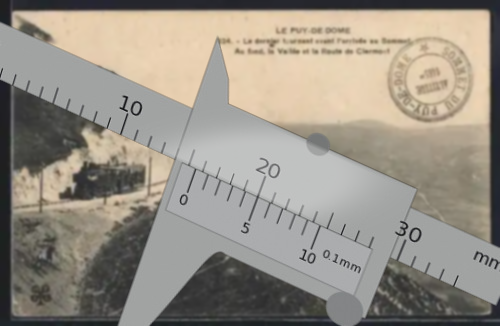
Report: 15.5mm
